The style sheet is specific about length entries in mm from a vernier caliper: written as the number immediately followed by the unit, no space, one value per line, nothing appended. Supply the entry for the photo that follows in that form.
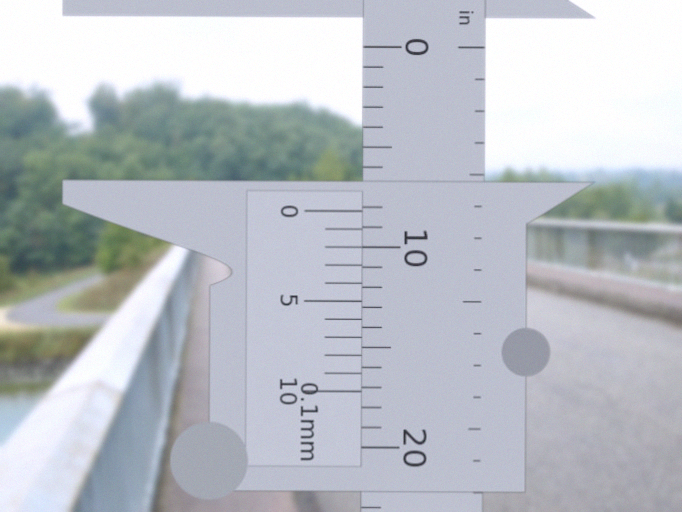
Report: 8.2mm
